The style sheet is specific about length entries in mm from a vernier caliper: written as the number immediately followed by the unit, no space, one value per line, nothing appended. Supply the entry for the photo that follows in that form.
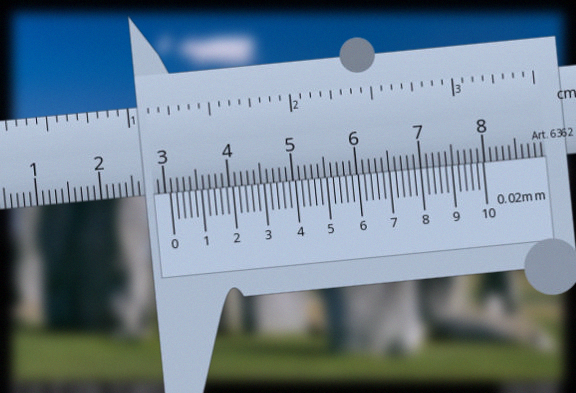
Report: 30.8mm
